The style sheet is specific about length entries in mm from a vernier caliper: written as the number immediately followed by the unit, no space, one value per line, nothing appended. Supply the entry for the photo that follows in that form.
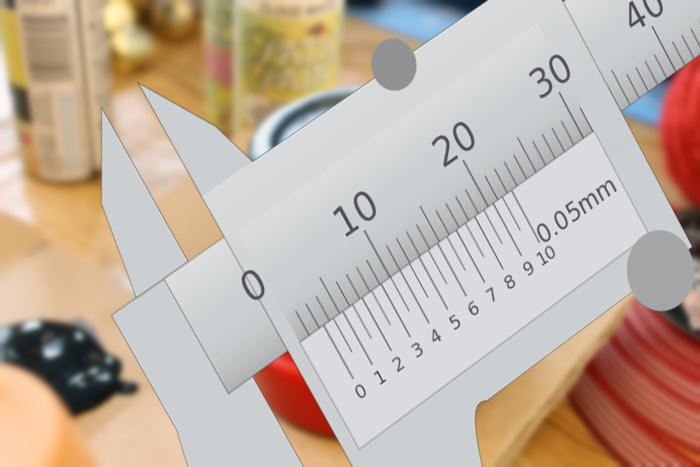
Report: 3.4mm
